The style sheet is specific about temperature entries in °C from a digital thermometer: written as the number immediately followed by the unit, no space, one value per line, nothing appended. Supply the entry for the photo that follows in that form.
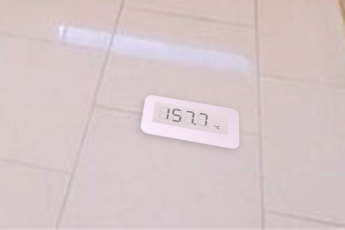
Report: 157.7°C
